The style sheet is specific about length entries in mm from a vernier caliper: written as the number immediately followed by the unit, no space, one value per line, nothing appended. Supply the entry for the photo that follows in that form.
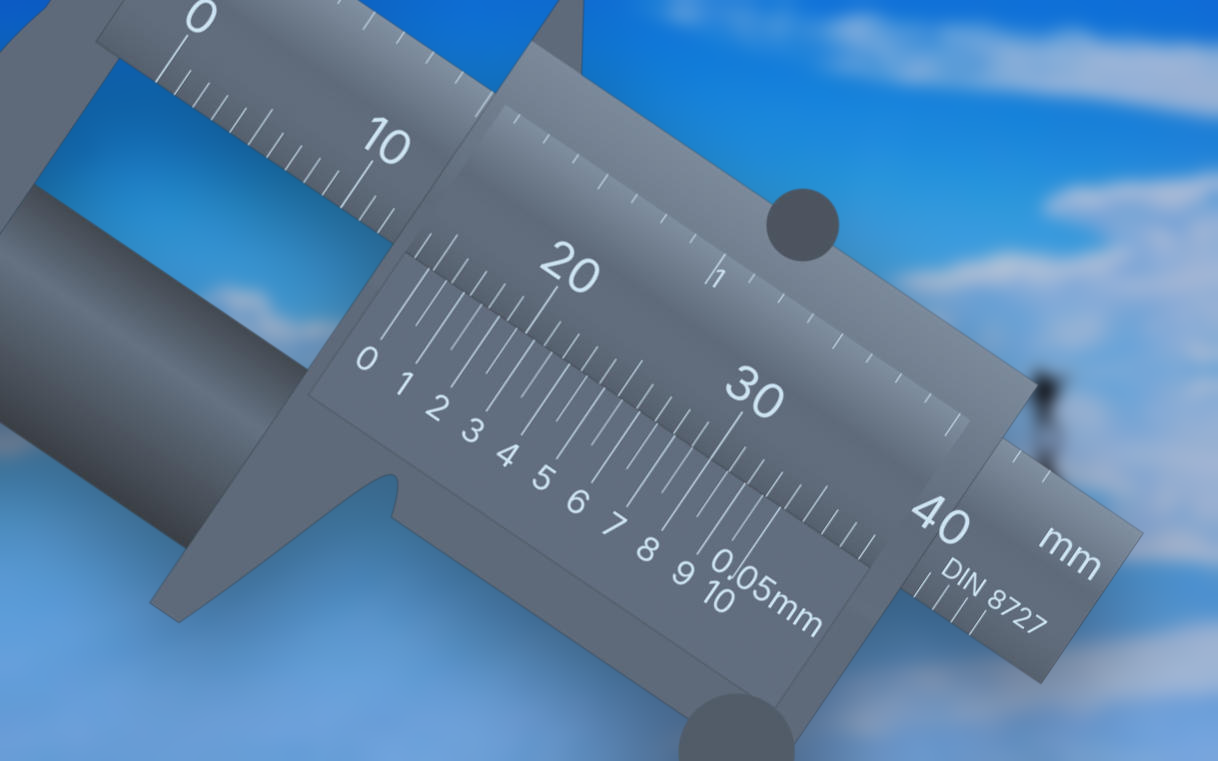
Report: 14.8mm
